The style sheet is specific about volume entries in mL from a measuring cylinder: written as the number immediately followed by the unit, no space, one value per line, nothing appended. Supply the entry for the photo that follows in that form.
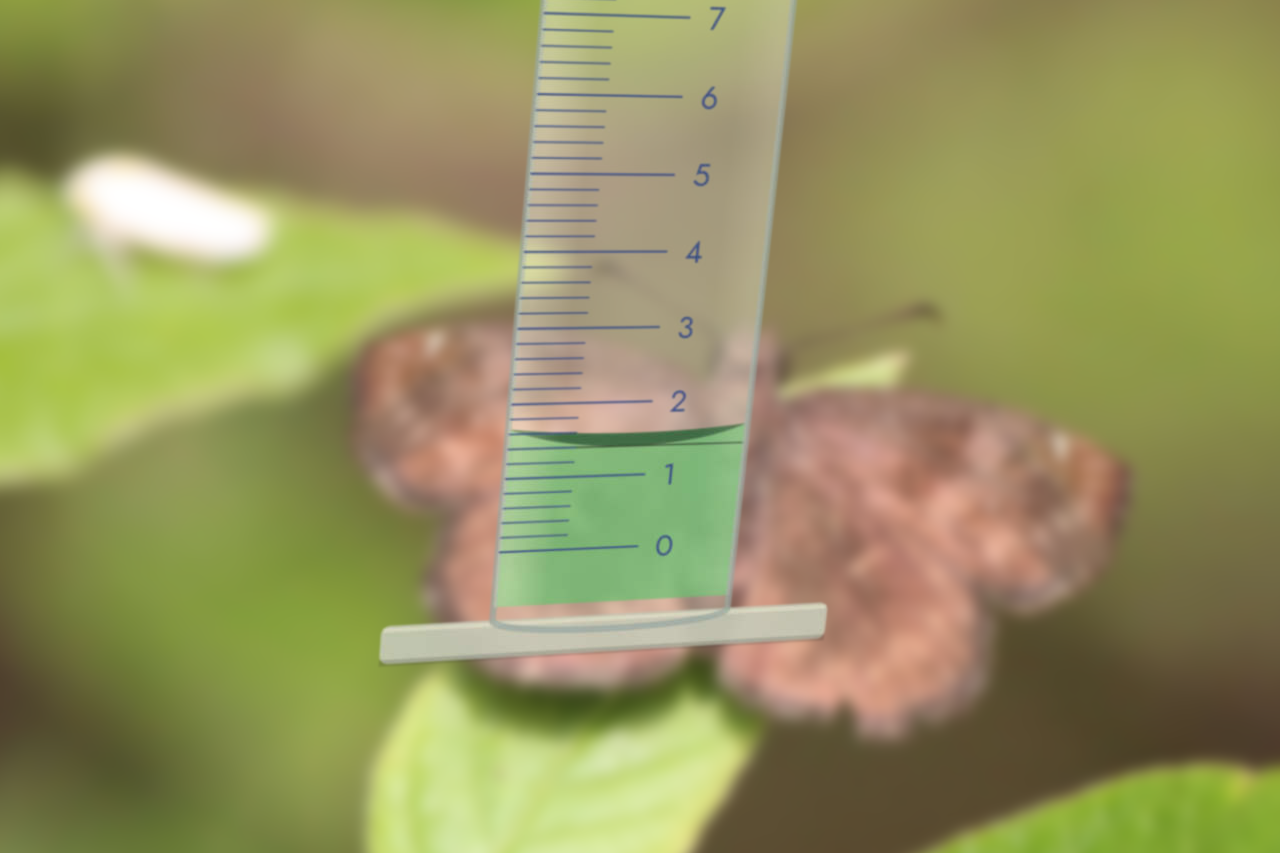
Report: 1.4mL
